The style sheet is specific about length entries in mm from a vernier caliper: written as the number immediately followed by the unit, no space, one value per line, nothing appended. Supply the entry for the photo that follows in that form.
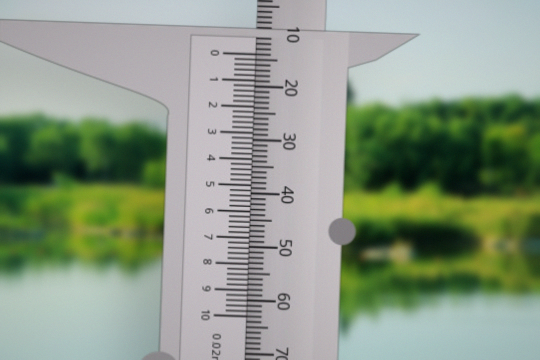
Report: 14.0mm
